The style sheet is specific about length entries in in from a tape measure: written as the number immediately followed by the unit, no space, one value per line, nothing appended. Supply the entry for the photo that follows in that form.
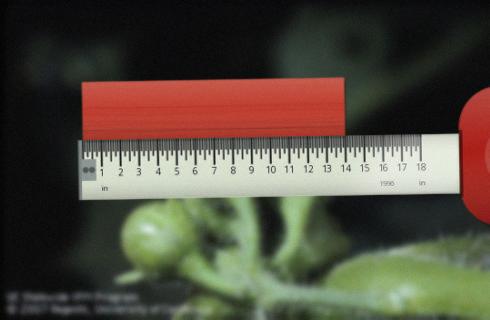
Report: 14in
